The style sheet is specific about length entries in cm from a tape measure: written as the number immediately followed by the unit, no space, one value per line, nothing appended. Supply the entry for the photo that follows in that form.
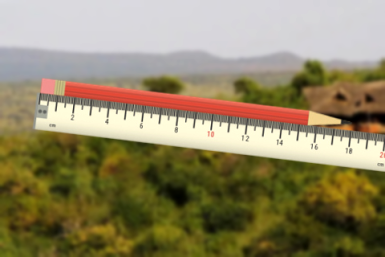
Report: 18cm
